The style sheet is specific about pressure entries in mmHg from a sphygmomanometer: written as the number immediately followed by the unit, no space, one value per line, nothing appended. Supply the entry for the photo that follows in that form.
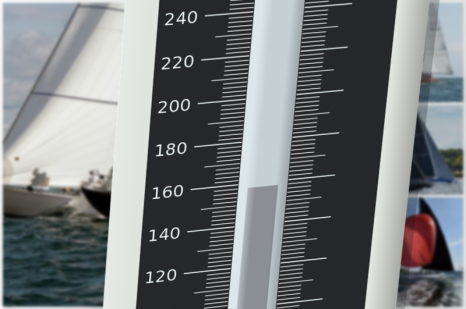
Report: 158mmHg
